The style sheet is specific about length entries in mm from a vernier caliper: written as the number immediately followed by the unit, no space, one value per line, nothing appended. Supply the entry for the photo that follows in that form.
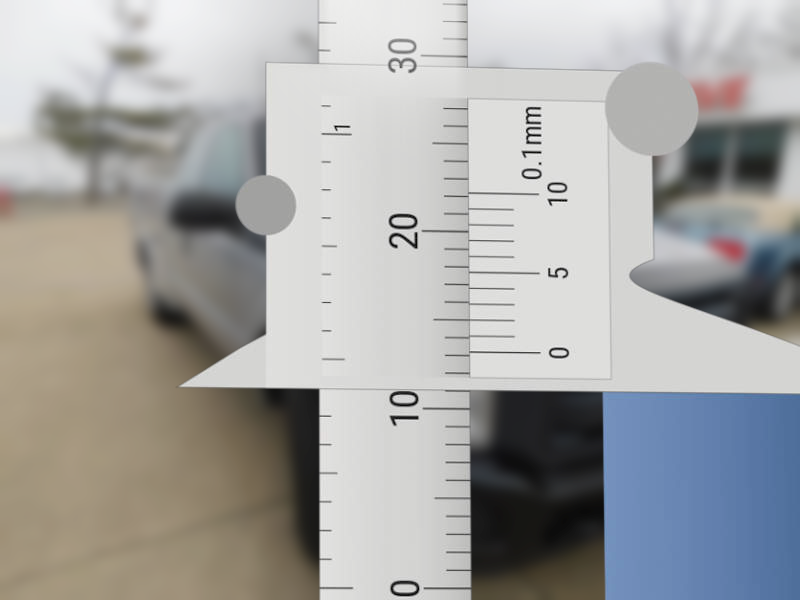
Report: 13.2mm
